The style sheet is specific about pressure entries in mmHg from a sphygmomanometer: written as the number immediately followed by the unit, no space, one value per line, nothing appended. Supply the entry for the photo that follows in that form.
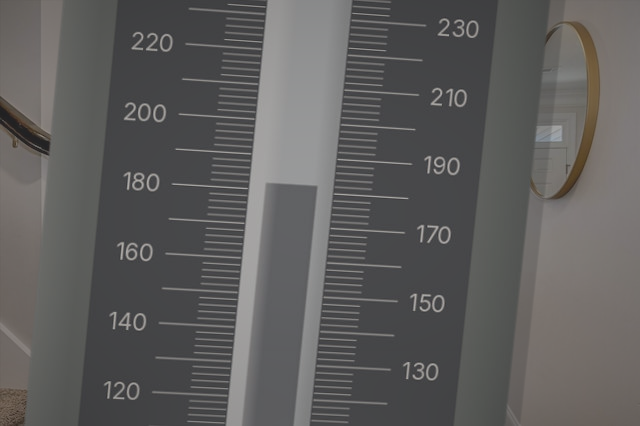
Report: 182mmHg
